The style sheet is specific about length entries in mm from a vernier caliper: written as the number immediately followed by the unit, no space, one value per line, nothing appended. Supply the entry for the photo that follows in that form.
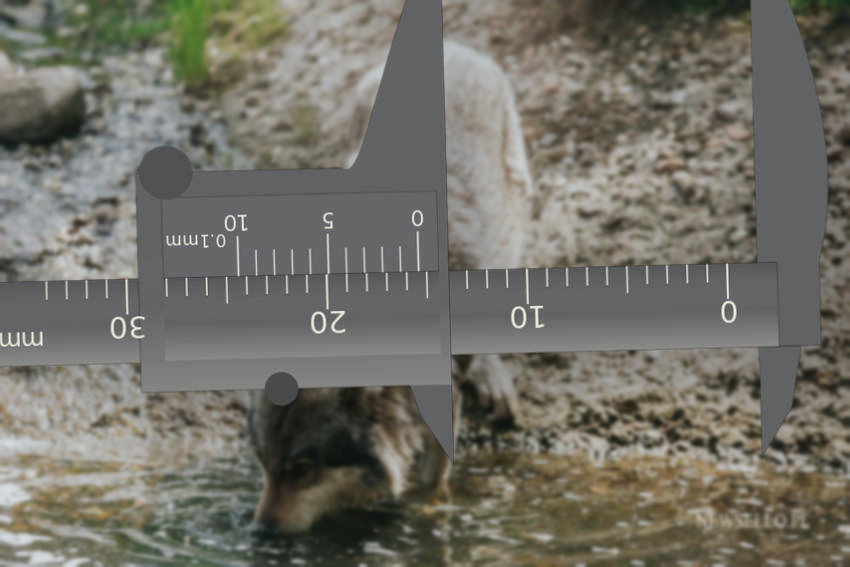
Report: 15.4mm
